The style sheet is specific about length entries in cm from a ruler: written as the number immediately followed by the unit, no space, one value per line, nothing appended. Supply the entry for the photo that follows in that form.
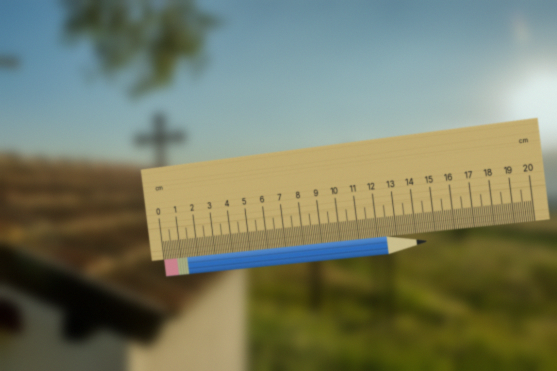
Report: 14.5cm
